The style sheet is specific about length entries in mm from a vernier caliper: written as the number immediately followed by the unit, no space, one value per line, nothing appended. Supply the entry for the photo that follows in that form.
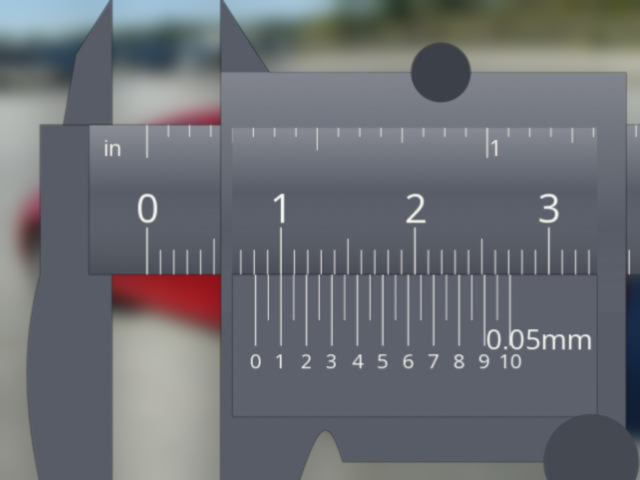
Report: 8.1mm
